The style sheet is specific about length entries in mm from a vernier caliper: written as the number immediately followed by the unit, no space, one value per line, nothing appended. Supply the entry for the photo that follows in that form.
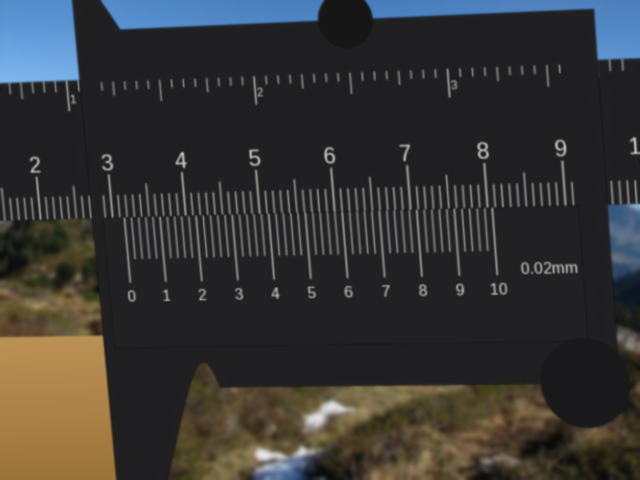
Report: 31.6mm
